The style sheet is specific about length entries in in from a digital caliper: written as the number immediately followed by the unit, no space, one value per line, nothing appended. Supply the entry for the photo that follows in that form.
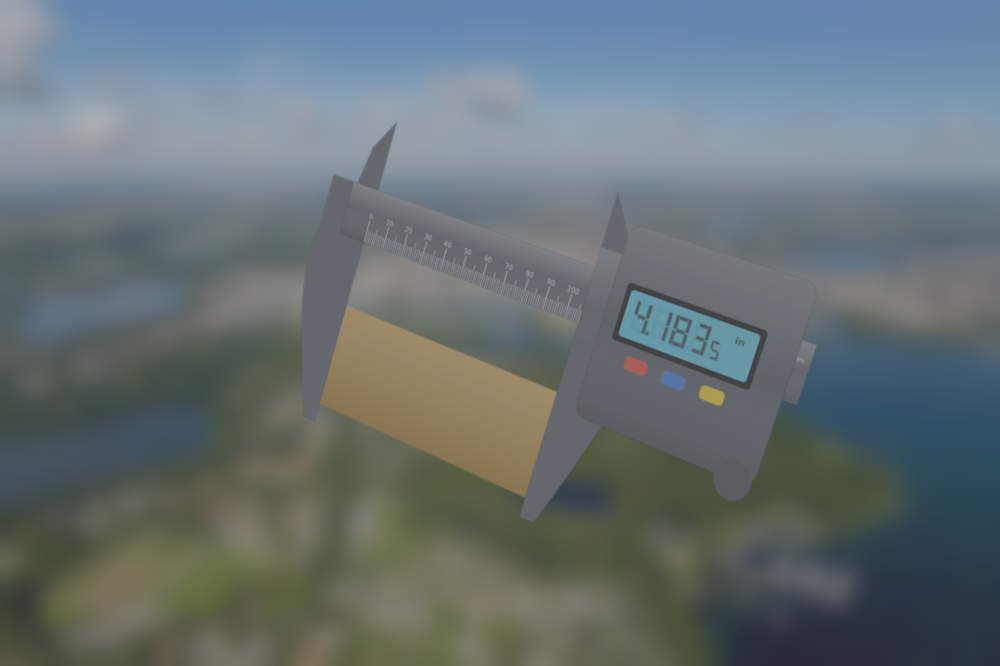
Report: 4.1835in
